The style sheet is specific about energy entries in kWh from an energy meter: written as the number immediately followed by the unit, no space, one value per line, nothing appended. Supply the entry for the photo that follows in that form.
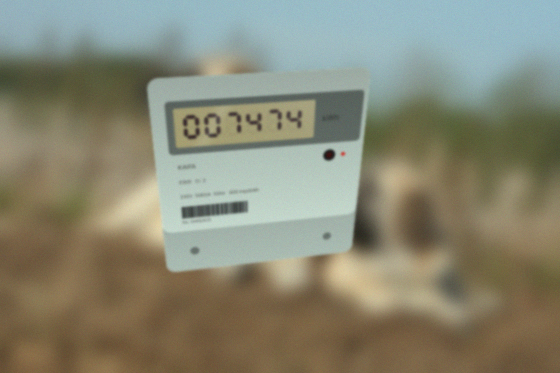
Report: 7474kWh
